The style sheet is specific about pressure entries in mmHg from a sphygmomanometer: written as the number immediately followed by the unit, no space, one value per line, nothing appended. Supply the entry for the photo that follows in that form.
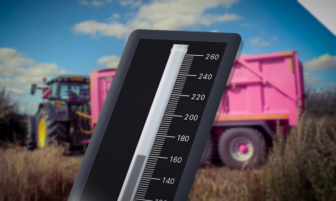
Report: 160mmHg
